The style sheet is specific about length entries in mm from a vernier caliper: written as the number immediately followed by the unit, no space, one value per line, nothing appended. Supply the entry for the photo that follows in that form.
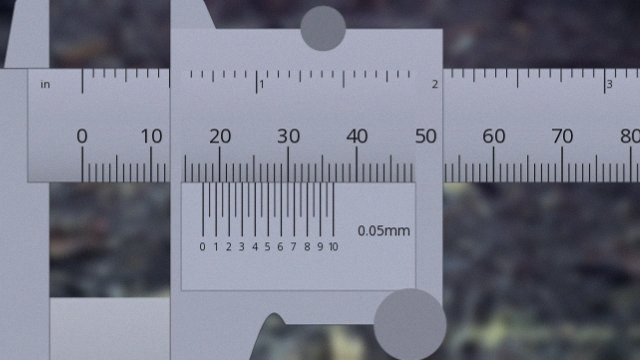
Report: 17.6mm
